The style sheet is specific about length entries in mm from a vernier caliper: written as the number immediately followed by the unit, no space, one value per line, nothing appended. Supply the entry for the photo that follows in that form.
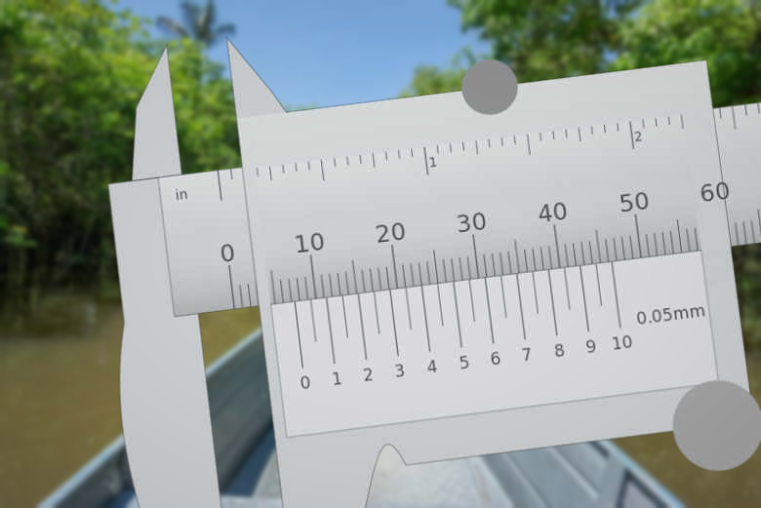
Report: 7.4mm
